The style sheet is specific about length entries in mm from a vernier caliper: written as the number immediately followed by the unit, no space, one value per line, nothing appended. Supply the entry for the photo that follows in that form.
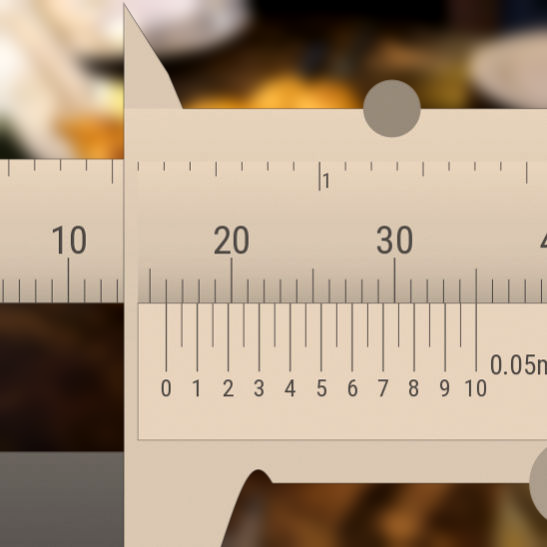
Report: 16.0mm
